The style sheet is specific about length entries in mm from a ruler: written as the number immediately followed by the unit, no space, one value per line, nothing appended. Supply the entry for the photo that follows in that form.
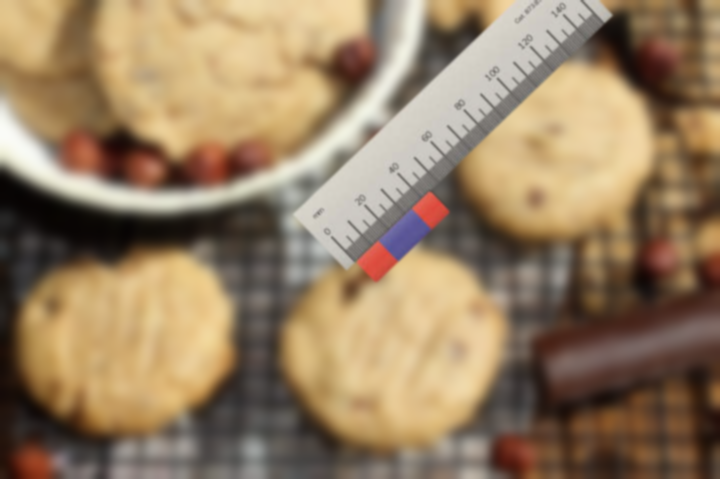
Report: 45mm
